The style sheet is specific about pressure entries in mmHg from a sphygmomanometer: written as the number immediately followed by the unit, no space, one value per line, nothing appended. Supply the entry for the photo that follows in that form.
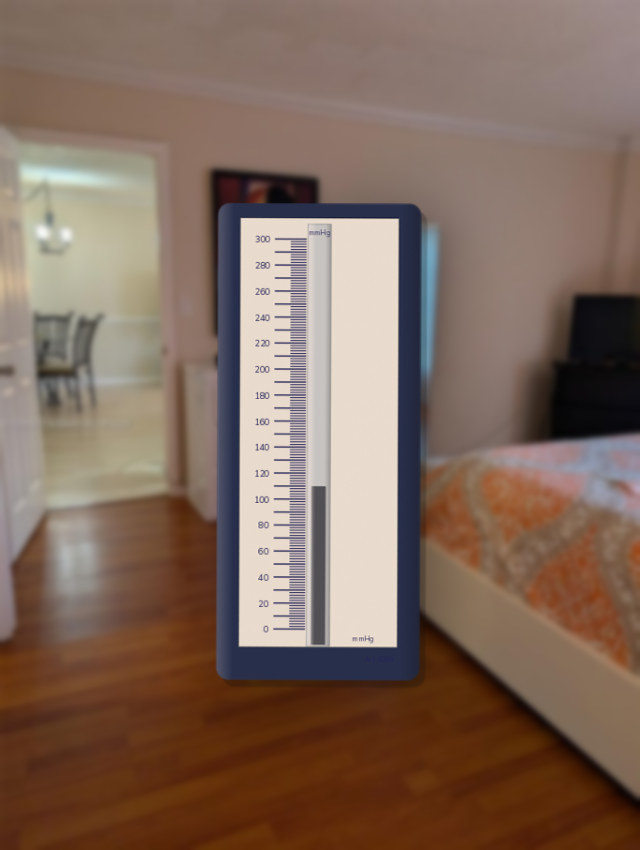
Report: 110mmHg
